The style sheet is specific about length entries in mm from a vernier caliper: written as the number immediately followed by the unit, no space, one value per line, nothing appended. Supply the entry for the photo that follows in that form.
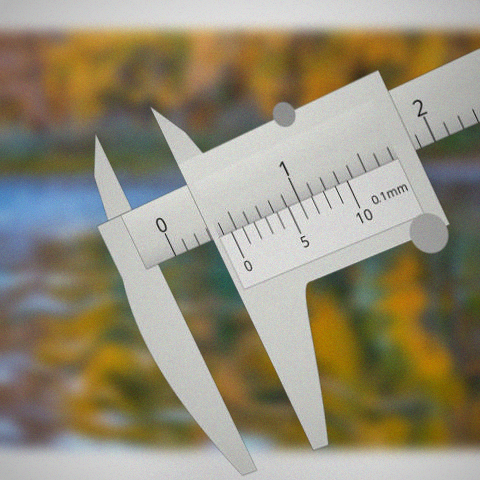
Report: 4.6mm
